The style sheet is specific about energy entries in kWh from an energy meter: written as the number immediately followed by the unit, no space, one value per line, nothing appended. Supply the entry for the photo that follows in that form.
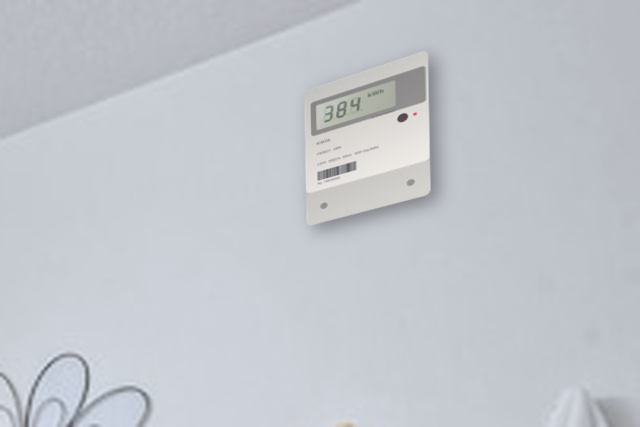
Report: 384kWh
